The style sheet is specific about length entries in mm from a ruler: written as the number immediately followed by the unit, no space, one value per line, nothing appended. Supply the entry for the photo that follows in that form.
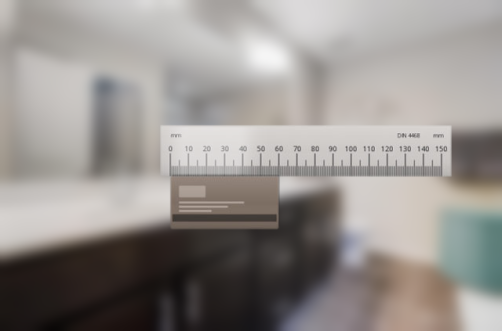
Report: 60mm
